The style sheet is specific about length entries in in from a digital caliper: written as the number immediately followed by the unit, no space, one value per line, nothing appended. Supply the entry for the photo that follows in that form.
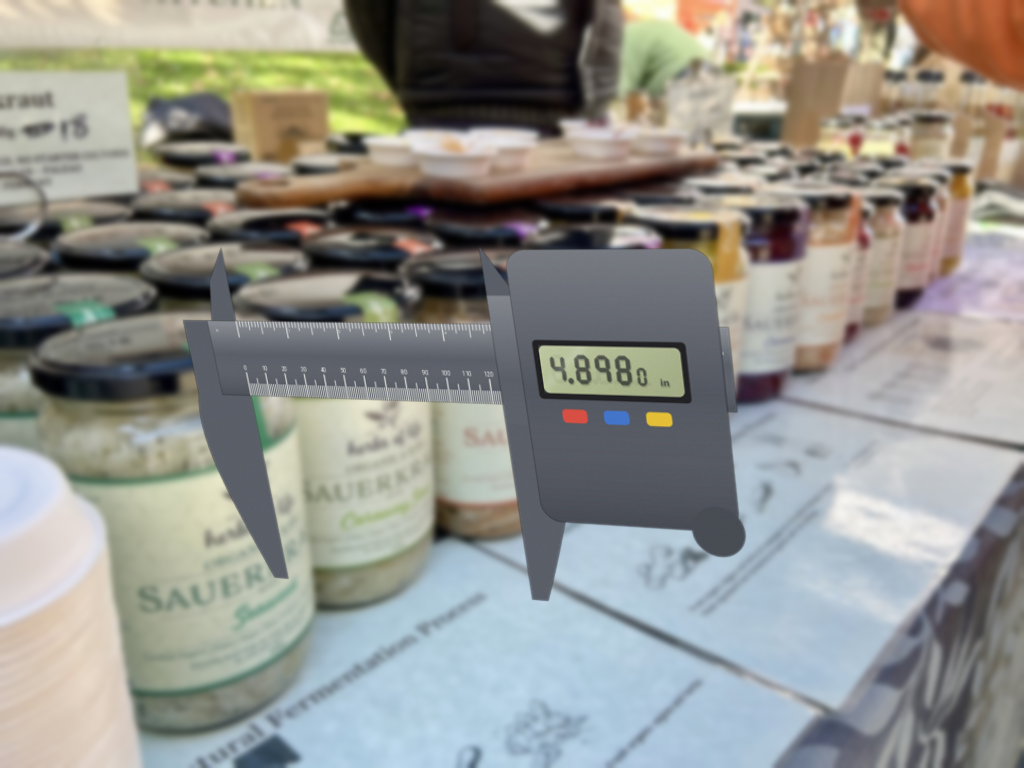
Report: 4.8980in
